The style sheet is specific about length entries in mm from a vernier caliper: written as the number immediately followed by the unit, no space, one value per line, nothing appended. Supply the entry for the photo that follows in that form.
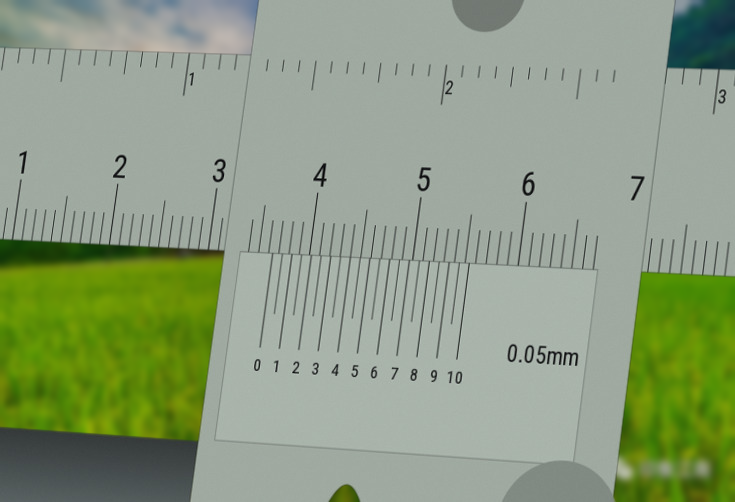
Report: 36.4mm
